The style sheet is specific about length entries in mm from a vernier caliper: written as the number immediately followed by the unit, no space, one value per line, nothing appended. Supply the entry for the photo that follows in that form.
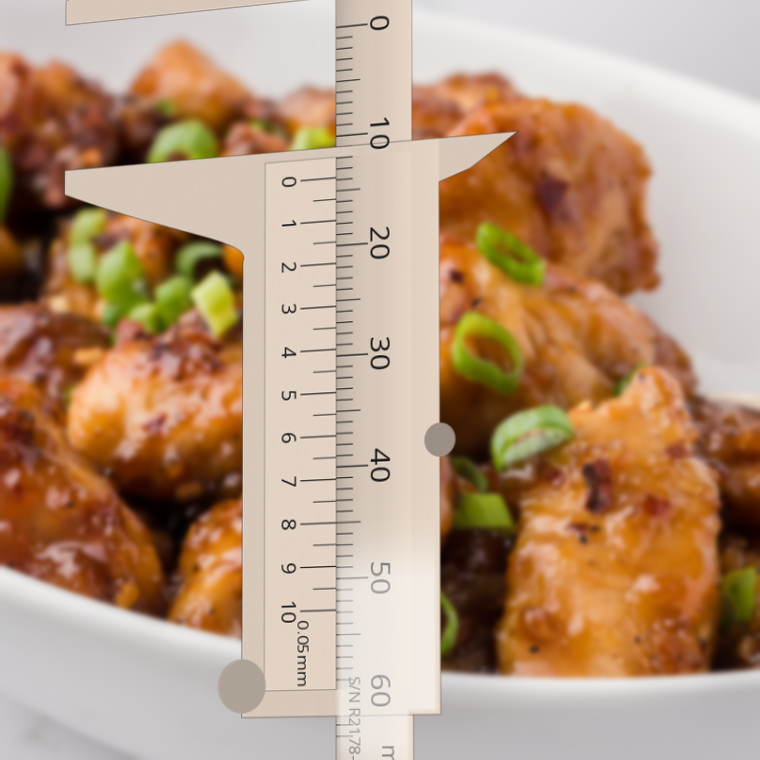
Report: 13.8mm
